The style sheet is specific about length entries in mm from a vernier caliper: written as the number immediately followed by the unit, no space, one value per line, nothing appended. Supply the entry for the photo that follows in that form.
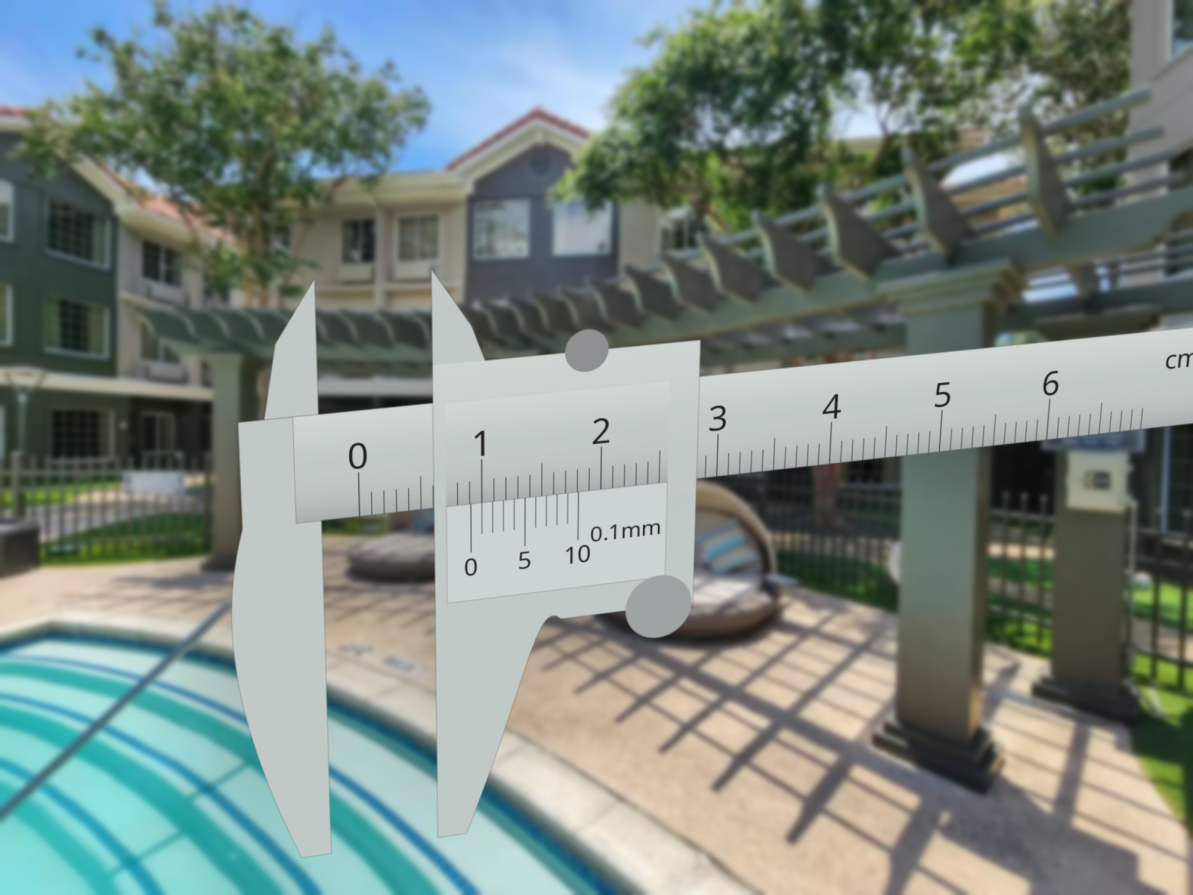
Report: 9.1mm
